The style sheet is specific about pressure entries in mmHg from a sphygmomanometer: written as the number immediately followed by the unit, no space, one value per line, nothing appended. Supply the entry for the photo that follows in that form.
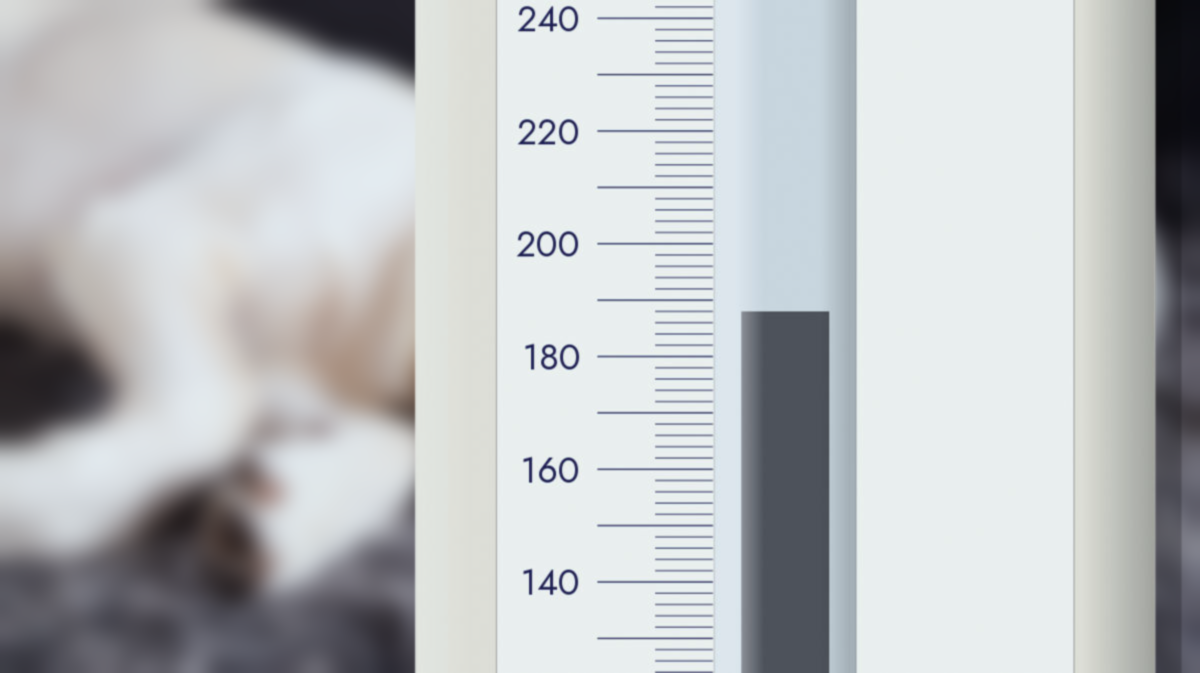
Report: 188mmHg
